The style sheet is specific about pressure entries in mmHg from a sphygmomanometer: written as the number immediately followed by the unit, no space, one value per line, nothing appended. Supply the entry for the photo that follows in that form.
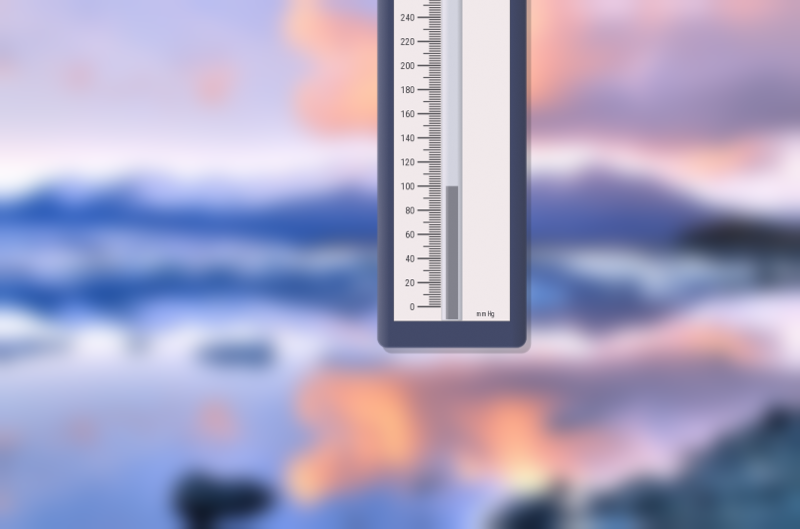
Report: 100mmHg
